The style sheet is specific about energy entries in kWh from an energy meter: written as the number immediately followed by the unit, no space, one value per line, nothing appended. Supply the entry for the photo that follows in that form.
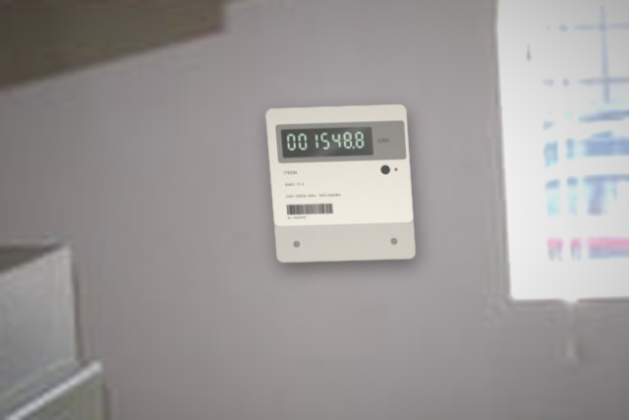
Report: 1548.8kWh
